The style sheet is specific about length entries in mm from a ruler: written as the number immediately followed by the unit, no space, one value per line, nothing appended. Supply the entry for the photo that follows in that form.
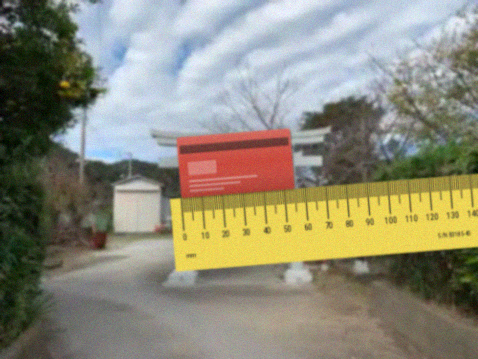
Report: 55mm
